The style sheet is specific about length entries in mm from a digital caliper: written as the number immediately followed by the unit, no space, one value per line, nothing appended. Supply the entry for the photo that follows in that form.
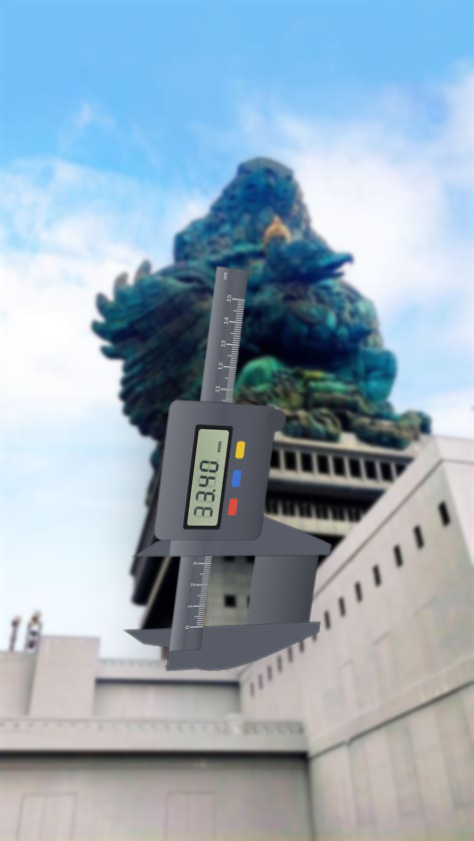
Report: 33.40mm
